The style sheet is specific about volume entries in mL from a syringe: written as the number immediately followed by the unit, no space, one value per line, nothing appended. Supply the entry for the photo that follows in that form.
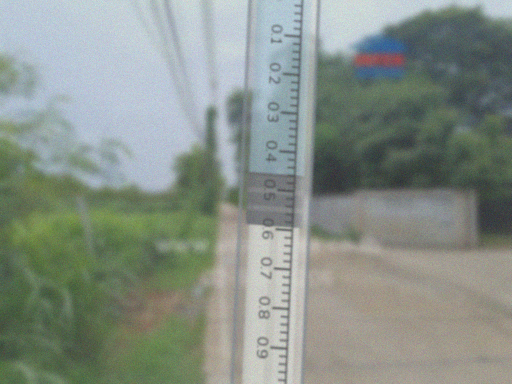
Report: 0.46mL
